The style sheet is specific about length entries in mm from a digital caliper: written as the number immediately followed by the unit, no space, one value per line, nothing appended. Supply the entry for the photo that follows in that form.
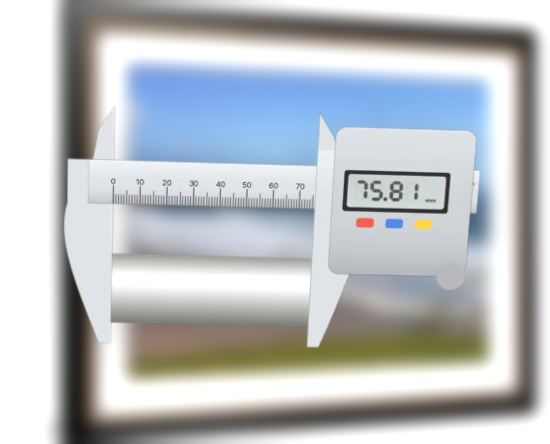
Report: 75.81mm
